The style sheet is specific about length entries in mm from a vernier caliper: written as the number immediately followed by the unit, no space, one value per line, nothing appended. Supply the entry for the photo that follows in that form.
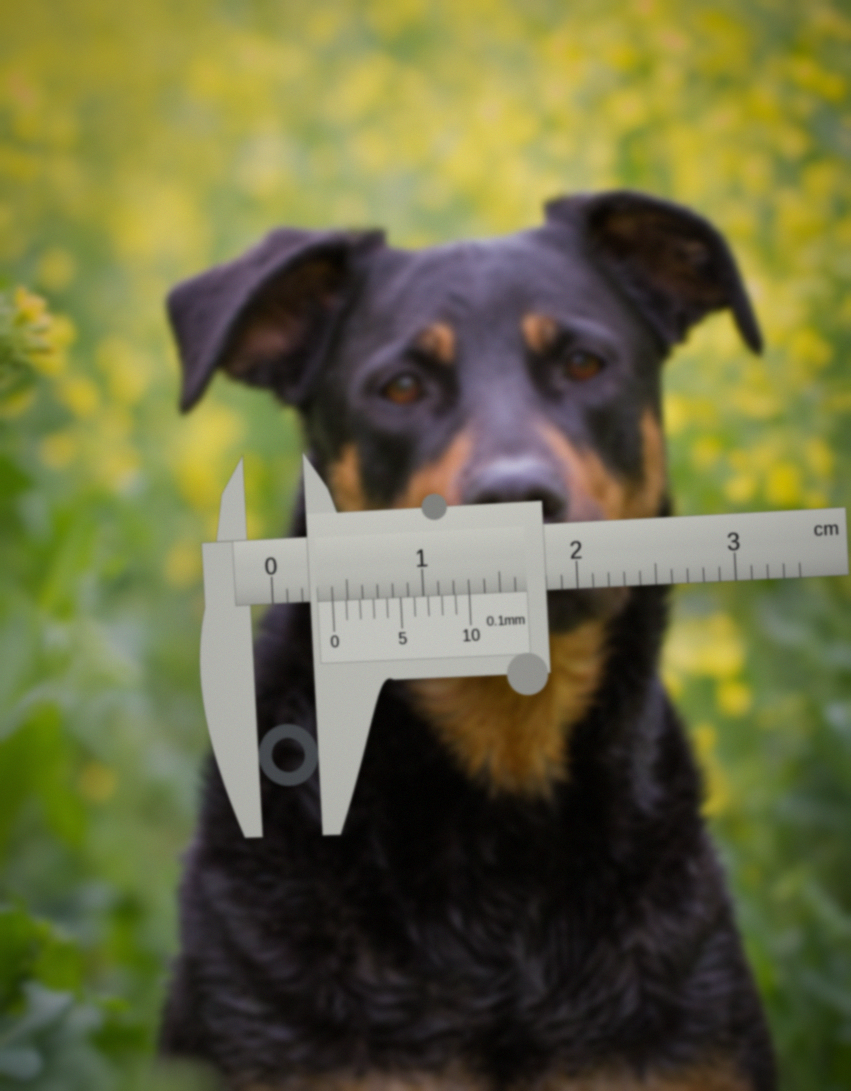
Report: 4.0mm
